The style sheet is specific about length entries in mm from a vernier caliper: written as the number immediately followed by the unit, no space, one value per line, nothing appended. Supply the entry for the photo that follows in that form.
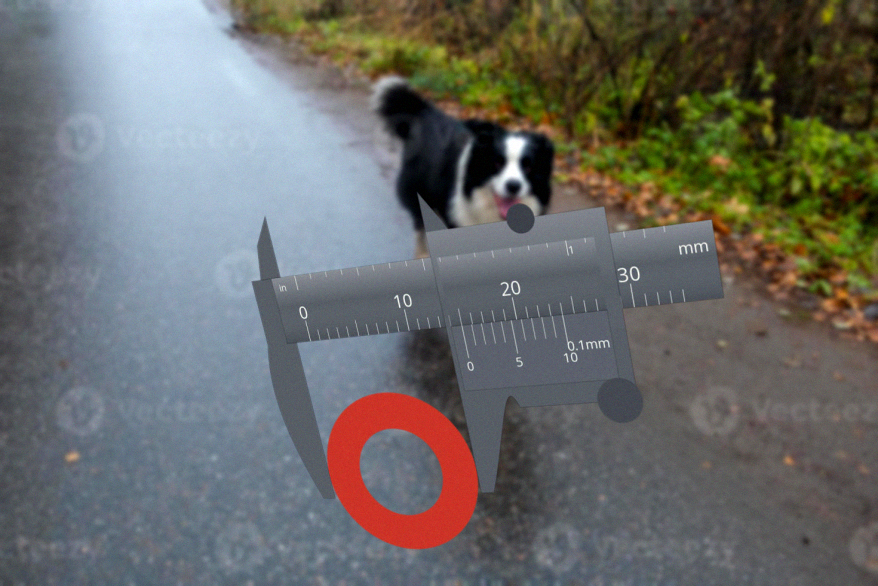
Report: 15.0mm
